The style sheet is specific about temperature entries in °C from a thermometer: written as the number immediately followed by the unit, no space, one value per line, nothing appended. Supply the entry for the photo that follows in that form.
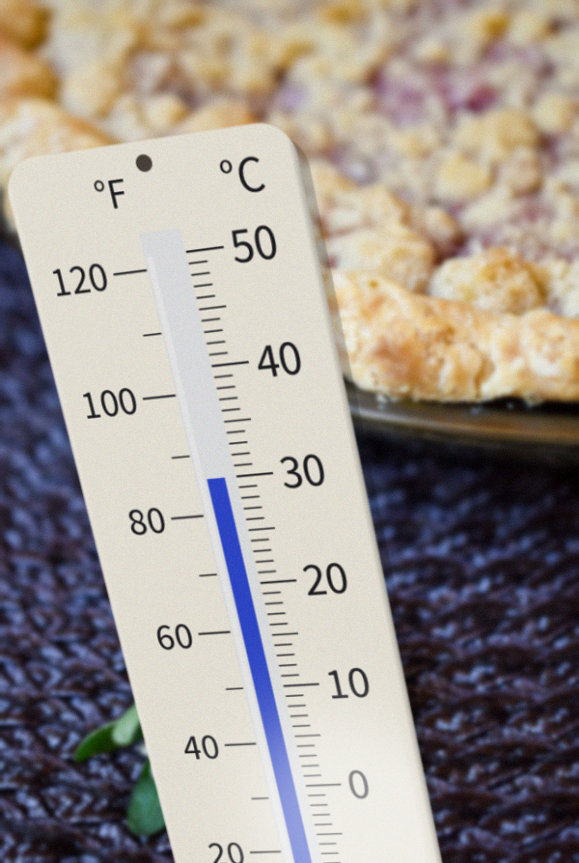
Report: 30°C
